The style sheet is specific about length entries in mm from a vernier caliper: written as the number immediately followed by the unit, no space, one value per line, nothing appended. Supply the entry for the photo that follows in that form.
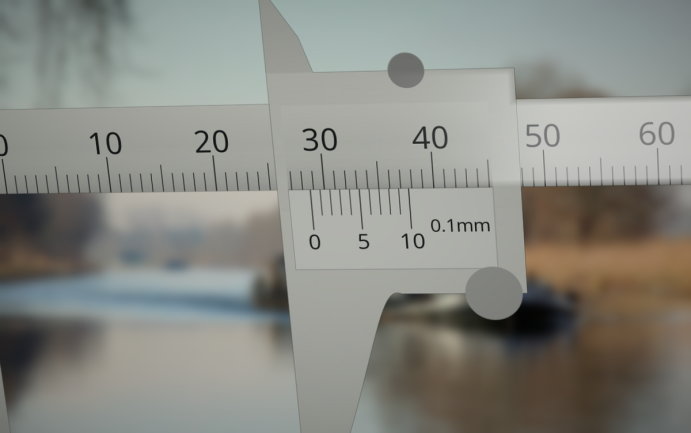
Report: 28.7mm
